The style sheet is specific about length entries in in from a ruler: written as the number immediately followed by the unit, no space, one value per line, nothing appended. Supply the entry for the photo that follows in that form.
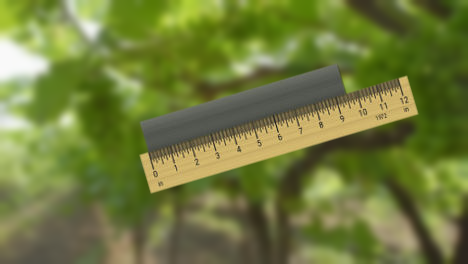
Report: 9.5in
